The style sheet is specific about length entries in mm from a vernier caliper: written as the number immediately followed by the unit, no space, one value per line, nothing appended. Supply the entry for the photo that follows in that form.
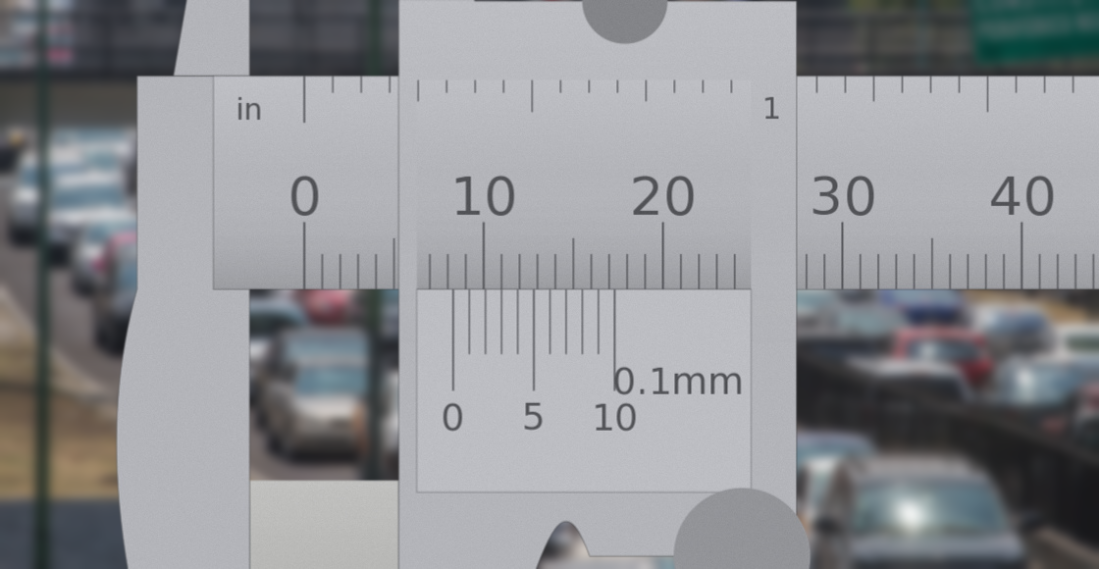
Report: 8.3mm
